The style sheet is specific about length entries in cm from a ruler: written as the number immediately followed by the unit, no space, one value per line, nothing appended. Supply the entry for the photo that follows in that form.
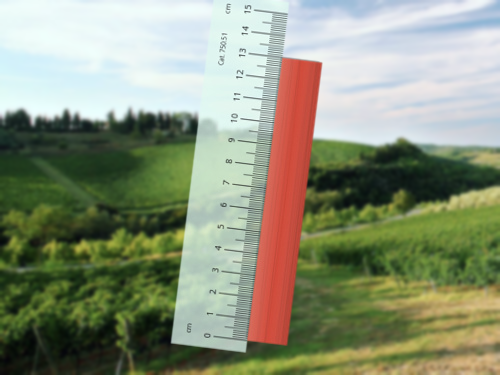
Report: 13cm
